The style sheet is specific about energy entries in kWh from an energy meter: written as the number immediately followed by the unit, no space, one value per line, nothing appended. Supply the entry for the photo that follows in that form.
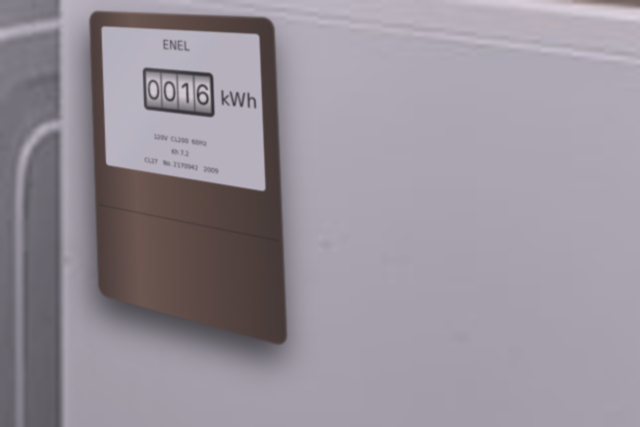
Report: 16kWh
